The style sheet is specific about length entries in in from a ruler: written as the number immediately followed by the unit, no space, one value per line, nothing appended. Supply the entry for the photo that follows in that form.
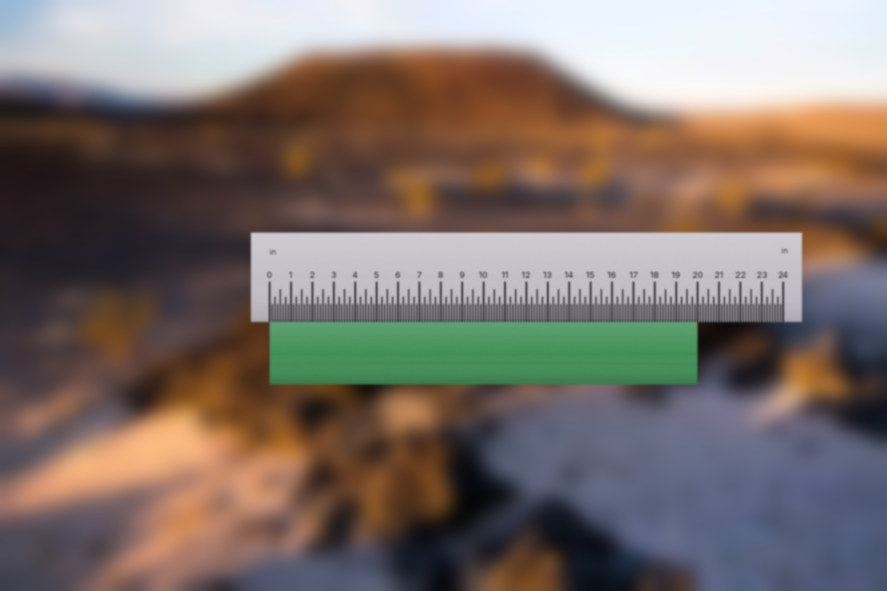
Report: 20in
